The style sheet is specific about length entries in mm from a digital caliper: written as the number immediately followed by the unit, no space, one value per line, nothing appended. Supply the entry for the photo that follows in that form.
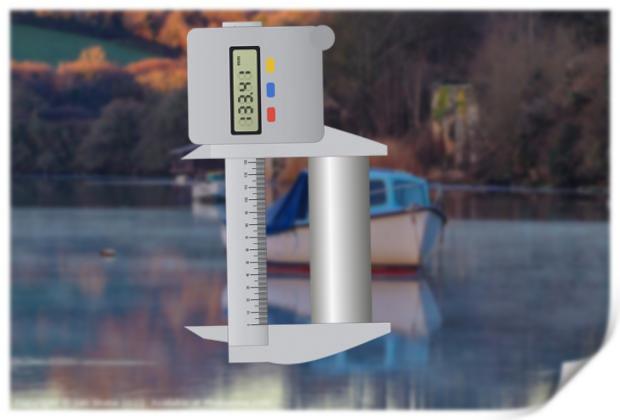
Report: 133.41mm
